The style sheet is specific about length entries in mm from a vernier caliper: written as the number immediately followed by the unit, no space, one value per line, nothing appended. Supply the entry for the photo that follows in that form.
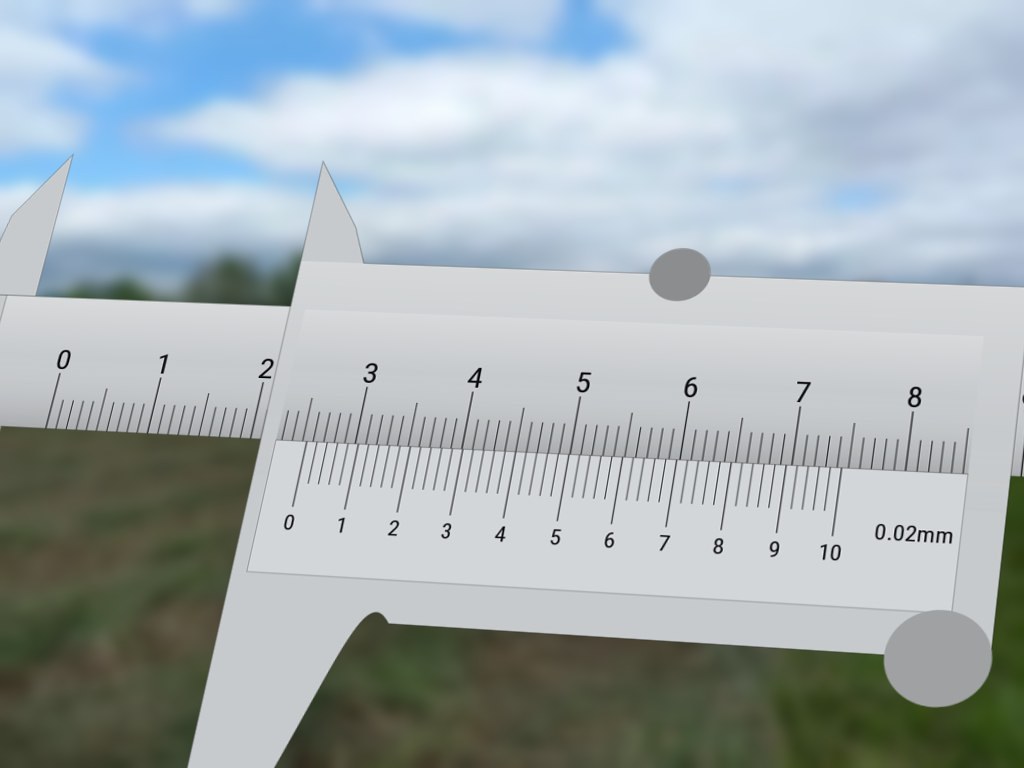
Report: 25.4mm
